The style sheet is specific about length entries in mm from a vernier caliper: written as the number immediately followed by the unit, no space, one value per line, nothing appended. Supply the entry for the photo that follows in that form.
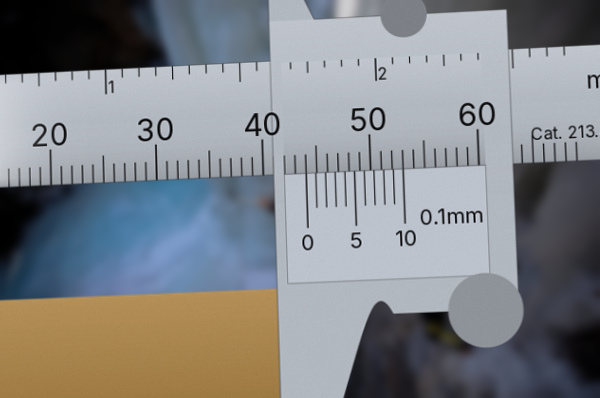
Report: 44.0mm
